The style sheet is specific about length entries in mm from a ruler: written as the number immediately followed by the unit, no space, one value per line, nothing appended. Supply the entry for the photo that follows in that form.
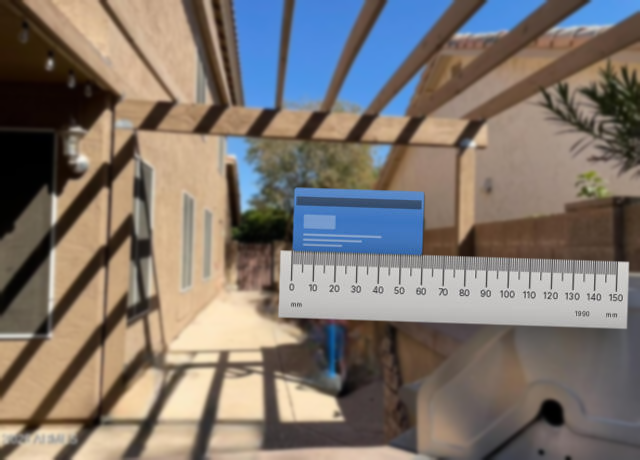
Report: 60mm
